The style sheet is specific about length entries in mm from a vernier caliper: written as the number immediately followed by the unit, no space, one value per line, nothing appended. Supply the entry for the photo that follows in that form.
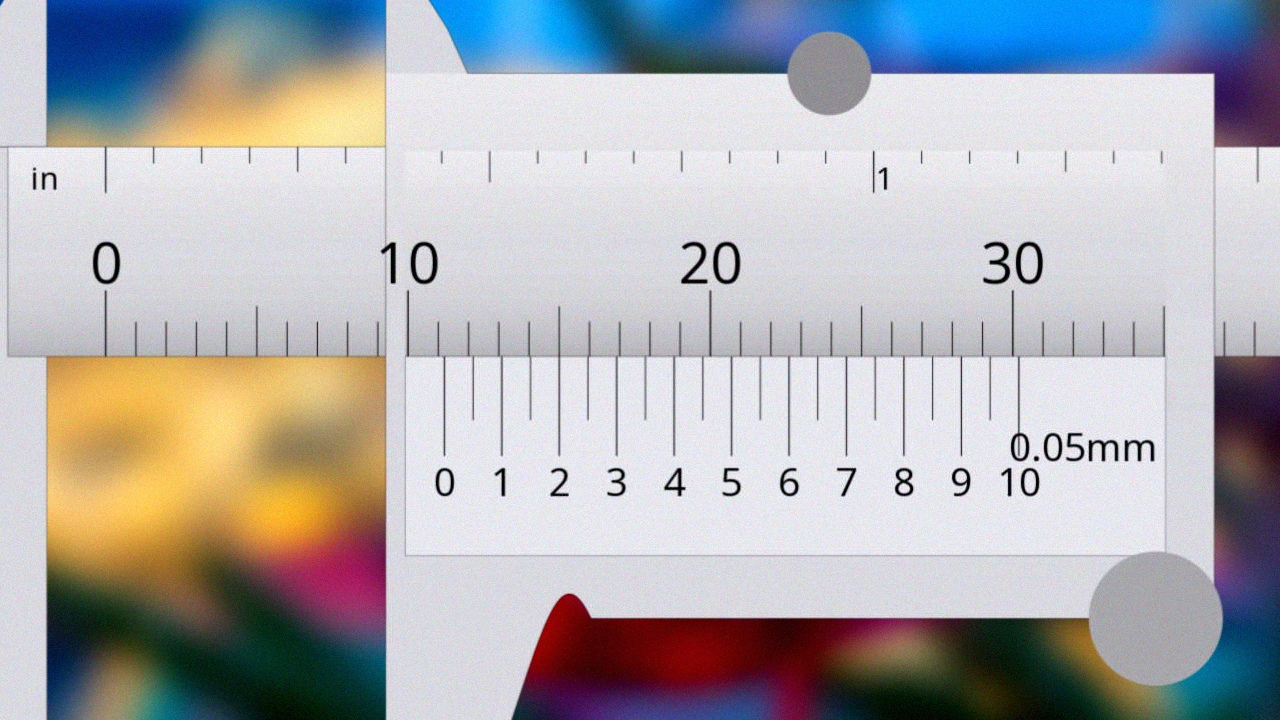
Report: 11.20mm
